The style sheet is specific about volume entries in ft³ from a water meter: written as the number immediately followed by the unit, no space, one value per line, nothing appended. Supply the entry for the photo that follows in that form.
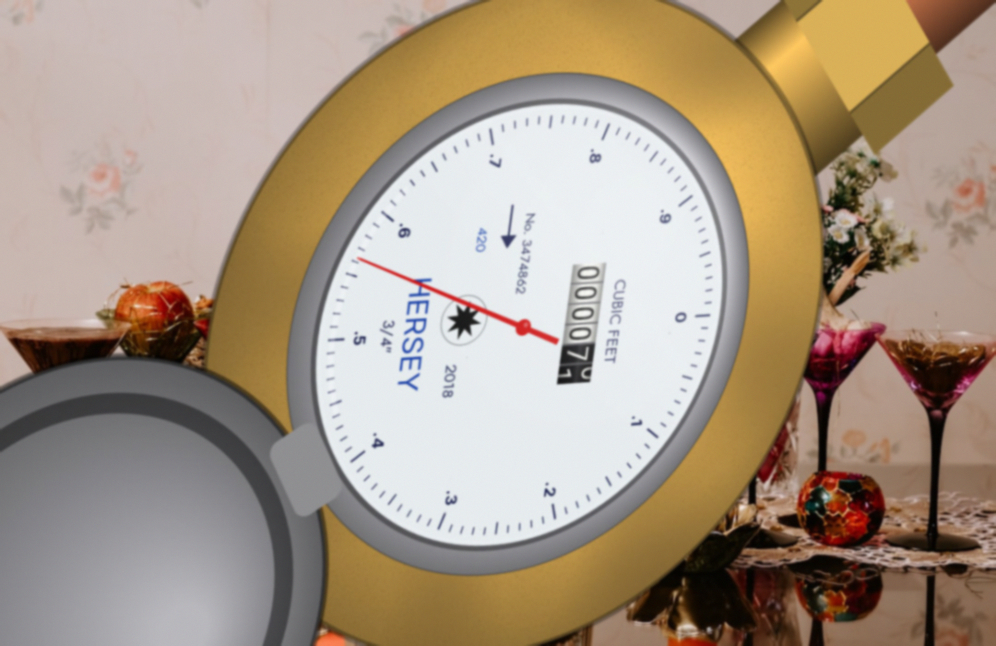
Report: 70.56ft³
